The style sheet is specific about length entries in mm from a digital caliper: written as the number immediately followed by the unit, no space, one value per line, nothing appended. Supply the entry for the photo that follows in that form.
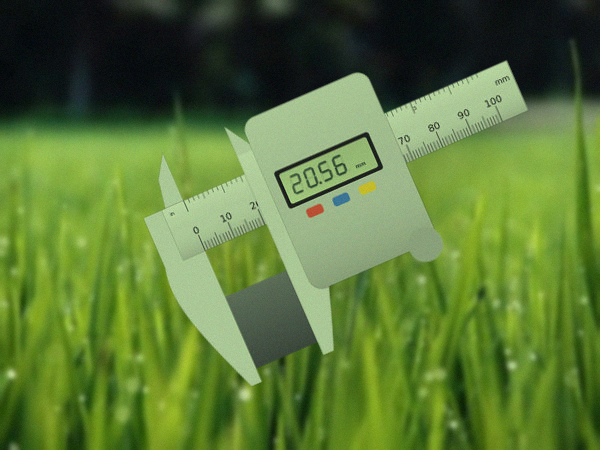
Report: 20.56mm
